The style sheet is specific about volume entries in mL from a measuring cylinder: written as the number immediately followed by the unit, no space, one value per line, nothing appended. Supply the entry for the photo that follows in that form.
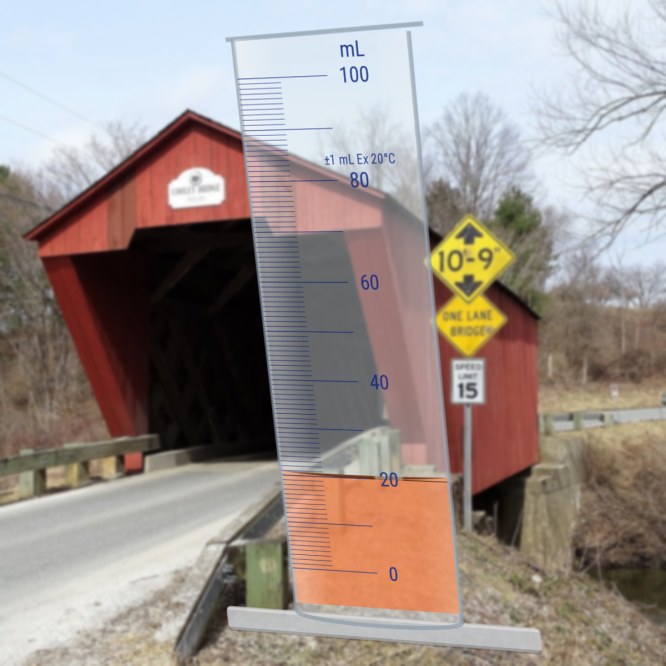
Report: 20mL
